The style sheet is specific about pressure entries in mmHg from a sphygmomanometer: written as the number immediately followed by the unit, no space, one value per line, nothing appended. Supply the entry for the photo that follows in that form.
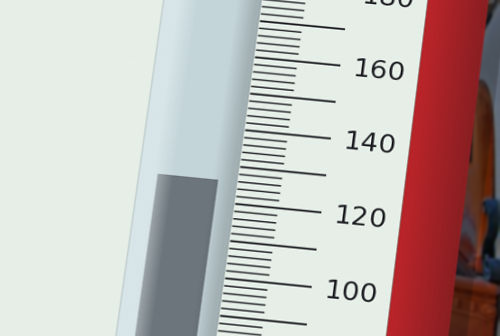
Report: 126mmHg
